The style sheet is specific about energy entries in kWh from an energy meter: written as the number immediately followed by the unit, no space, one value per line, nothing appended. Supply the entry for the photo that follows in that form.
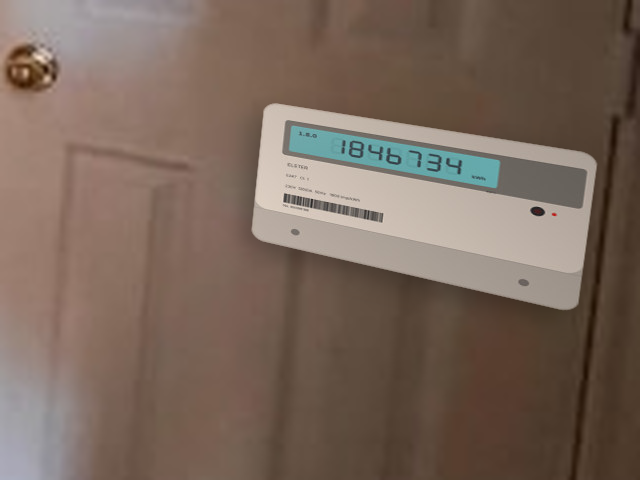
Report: 1846734kWh
